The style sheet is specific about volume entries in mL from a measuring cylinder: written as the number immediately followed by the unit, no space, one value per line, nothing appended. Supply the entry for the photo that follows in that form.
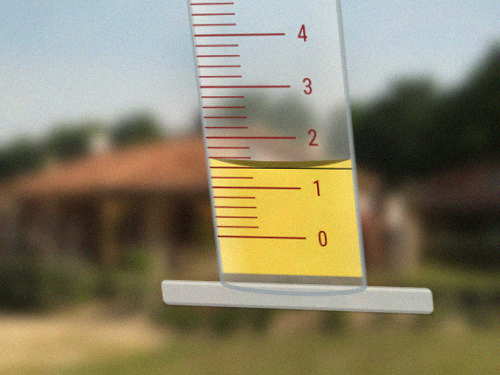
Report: 1.4mL
